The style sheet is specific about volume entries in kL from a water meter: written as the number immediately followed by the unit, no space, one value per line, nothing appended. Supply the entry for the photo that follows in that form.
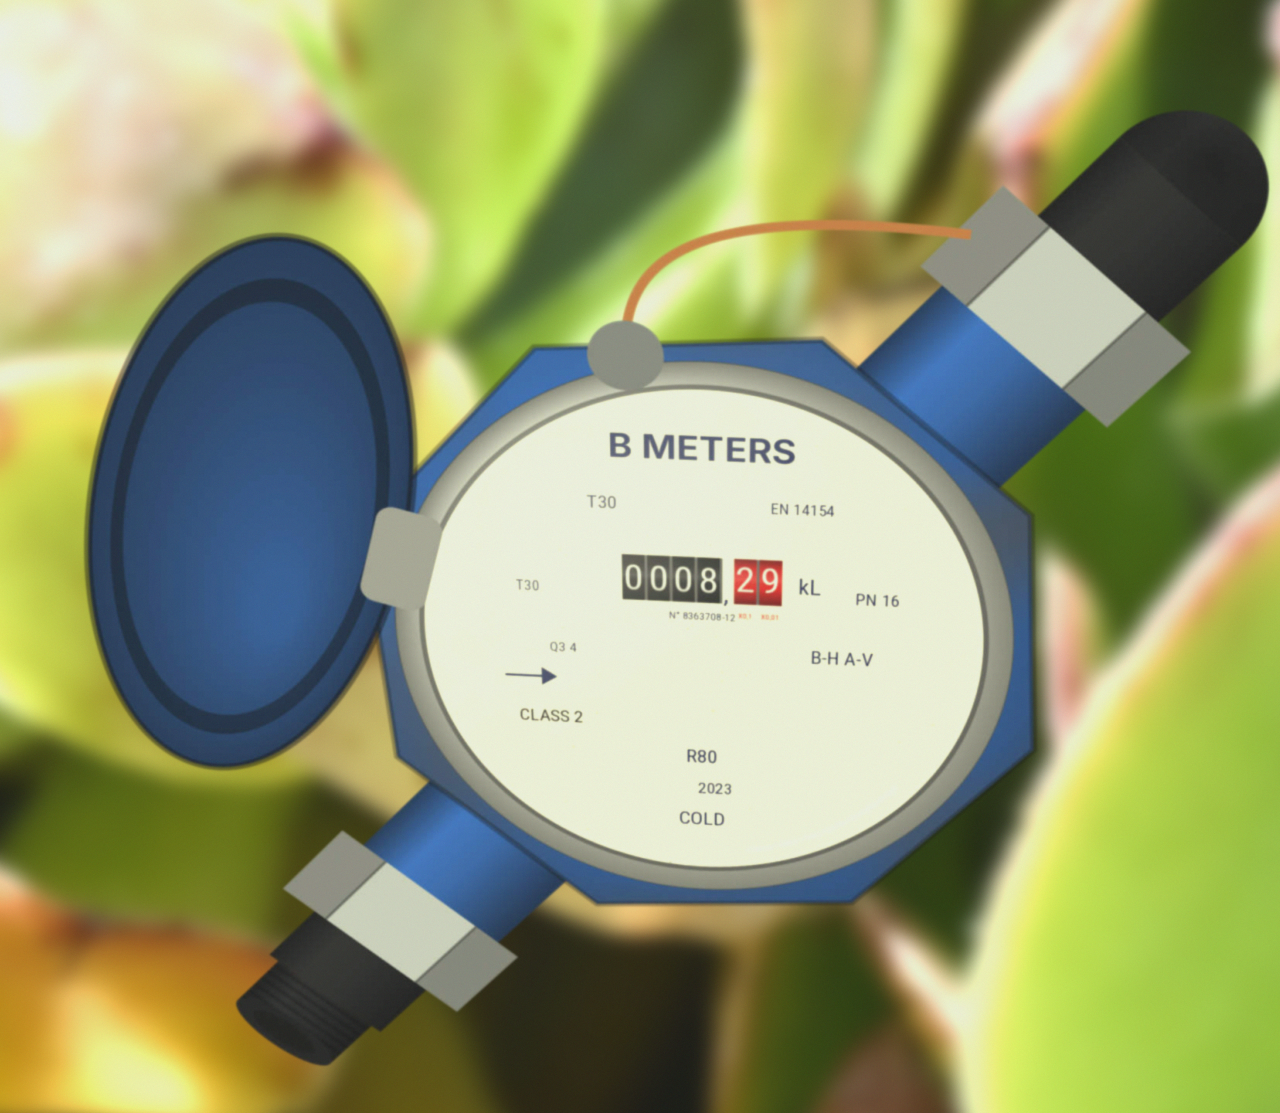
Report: 8.29kL
